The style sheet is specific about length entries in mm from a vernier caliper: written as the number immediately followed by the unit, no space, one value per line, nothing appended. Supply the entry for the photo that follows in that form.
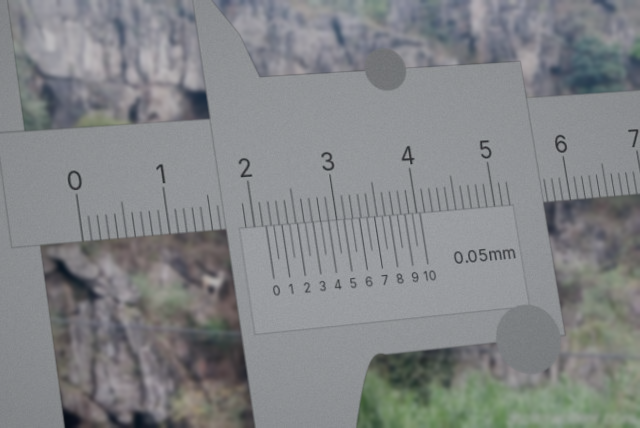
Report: 21.4mm
